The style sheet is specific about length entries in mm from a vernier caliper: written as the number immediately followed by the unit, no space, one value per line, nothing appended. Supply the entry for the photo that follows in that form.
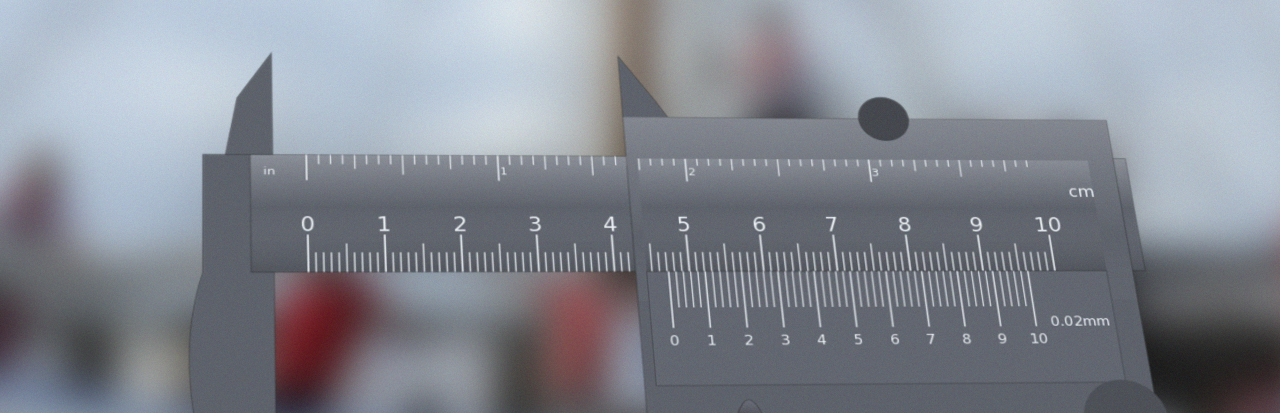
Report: 47.2mm
